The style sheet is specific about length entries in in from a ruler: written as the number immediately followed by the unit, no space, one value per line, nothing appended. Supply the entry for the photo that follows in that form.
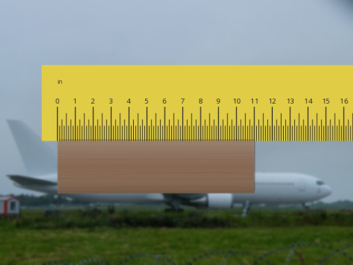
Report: 11in
